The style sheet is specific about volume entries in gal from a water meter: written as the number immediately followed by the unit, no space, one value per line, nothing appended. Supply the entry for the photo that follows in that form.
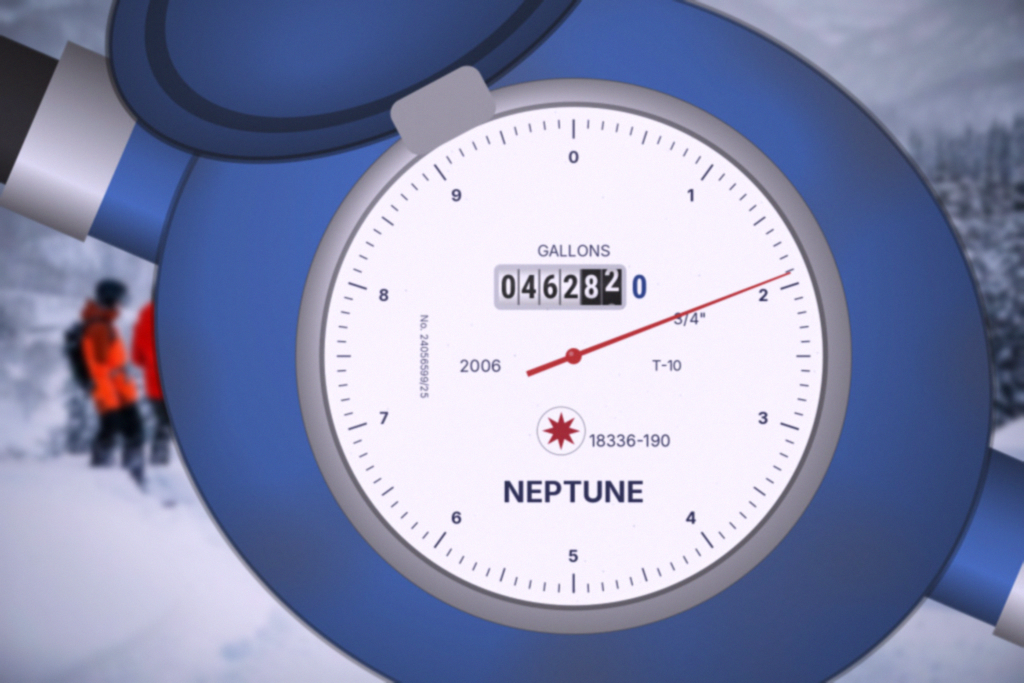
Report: 462821.9gal
